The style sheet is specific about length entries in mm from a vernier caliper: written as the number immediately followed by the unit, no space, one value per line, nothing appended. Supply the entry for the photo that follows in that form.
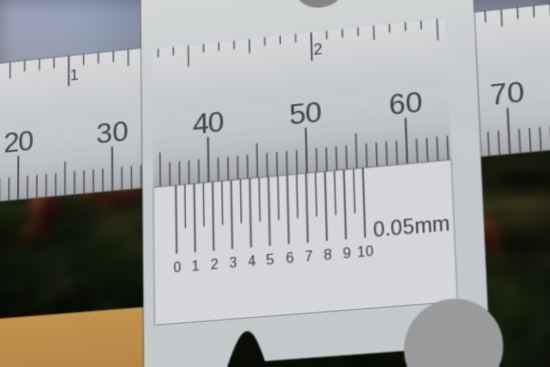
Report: 36.6mm
